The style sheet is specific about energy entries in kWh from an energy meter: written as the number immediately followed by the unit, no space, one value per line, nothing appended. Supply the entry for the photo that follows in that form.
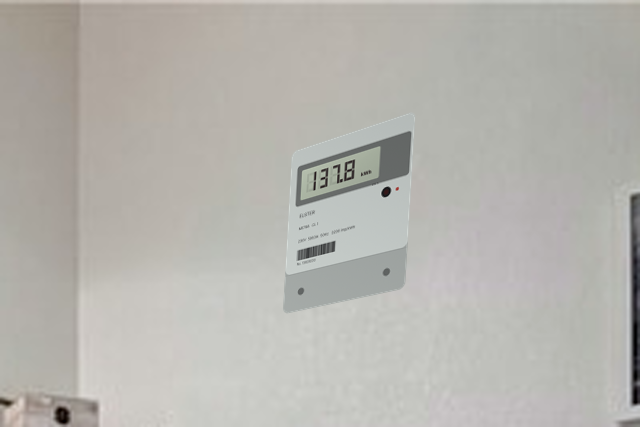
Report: 137.8kWh
